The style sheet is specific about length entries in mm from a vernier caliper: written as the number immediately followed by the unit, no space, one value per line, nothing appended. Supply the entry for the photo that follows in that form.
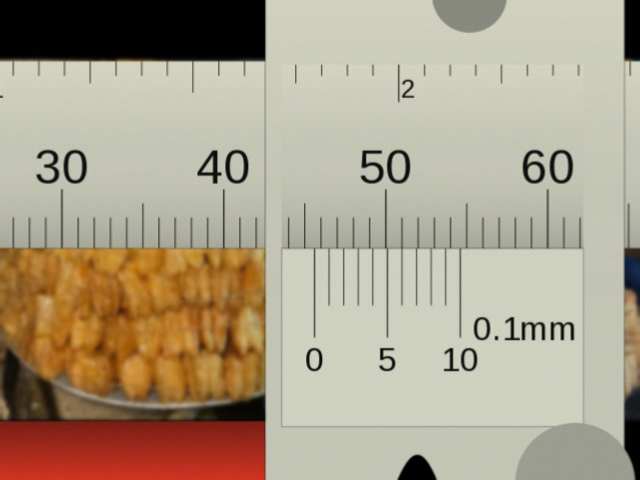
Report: 45.6mm
